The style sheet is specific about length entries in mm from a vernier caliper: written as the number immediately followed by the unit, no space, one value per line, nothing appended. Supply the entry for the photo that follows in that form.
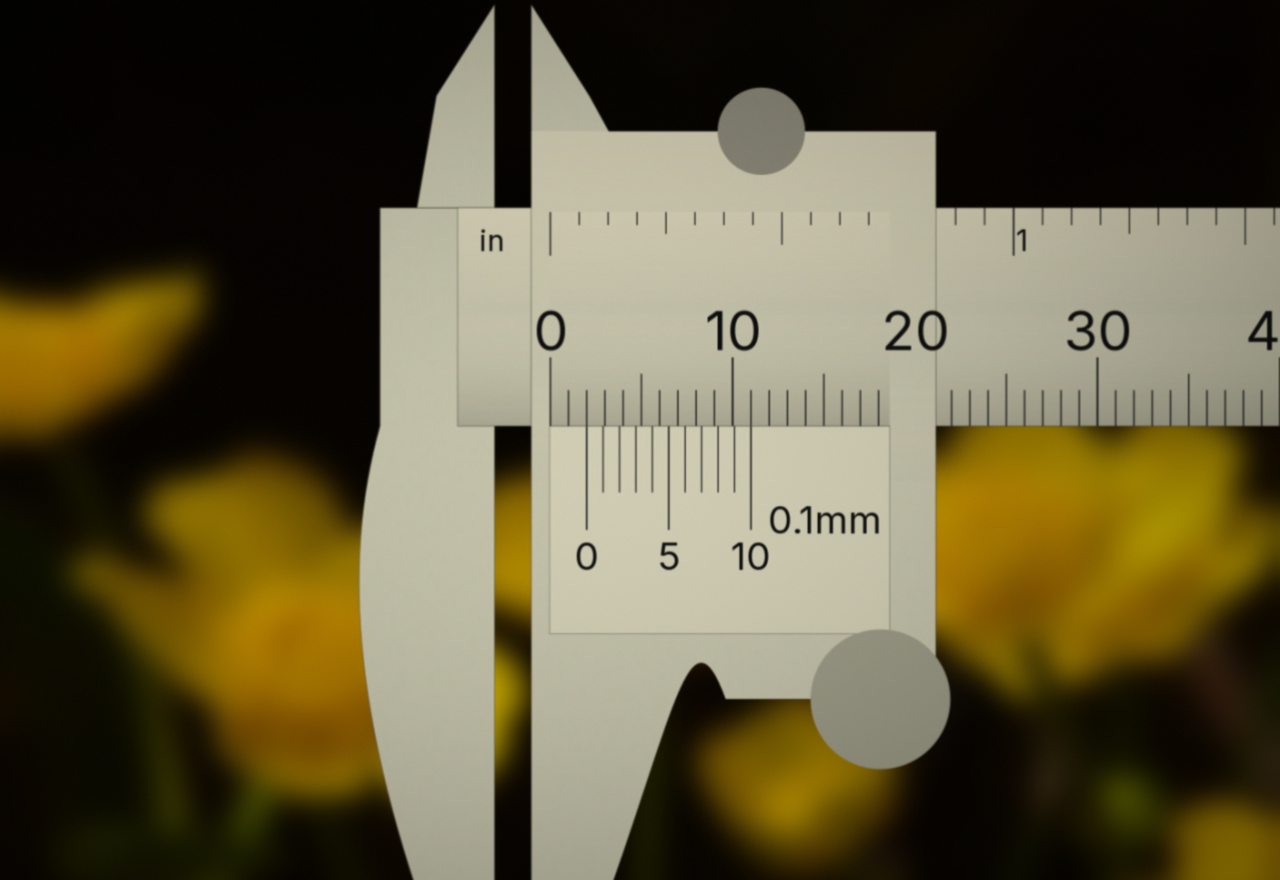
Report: 2.0mm
